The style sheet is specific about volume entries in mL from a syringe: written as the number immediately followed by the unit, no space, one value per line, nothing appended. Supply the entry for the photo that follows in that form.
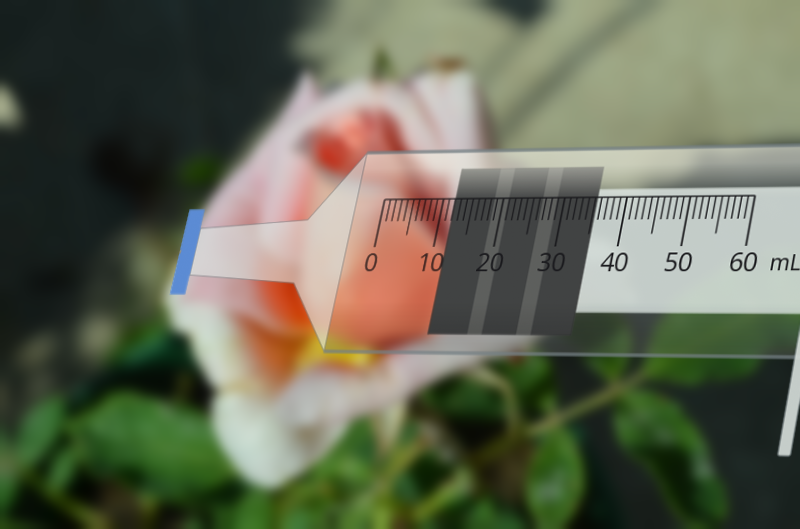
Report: 12mL
